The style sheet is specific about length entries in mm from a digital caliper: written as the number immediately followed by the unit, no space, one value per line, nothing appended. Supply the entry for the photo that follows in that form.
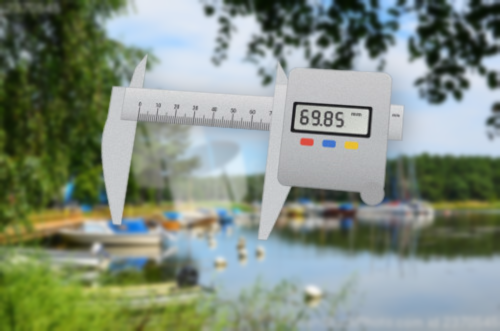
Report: 69.85mm
